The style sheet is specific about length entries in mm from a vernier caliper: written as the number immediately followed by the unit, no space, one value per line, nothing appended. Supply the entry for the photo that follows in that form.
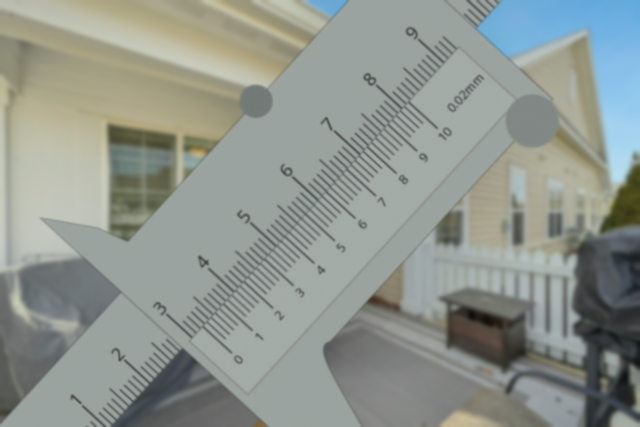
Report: 32.5mm
